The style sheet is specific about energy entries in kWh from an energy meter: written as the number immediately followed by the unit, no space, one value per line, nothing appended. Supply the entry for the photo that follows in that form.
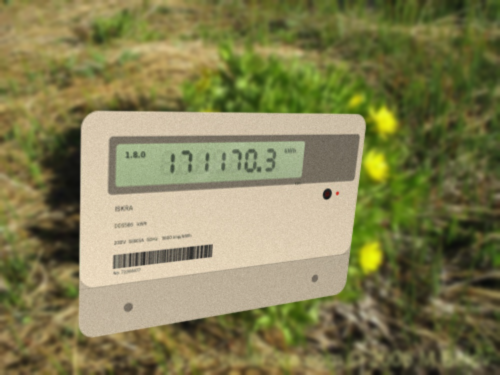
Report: 171170.3kWh
